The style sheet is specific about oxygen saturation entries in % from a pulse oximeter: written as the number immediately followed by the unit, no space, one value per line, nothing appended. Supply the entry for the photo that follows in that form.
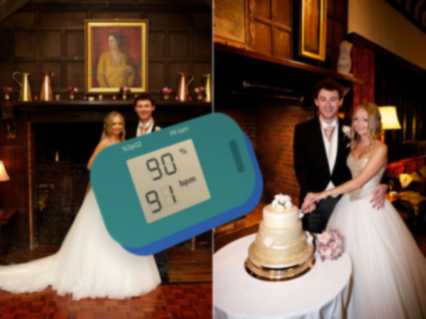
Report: 90%
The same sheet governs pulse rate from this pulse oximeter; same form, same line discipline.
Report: 91bpm
